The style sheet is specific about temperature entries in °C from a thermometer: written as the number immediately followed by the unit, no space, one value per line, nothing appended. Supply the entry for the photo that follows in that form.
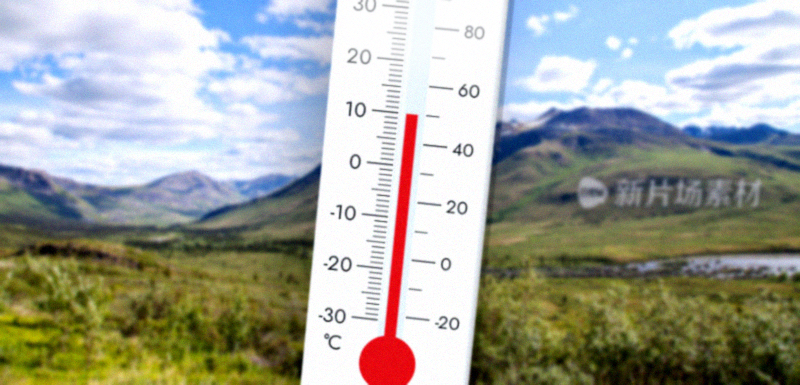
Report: 10°C
